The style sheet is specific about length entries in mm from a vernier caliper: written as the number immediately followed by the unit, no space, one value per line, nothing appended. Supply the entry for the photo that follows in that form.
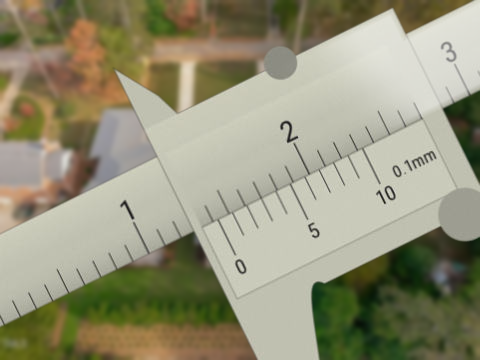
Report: 14.3mm
